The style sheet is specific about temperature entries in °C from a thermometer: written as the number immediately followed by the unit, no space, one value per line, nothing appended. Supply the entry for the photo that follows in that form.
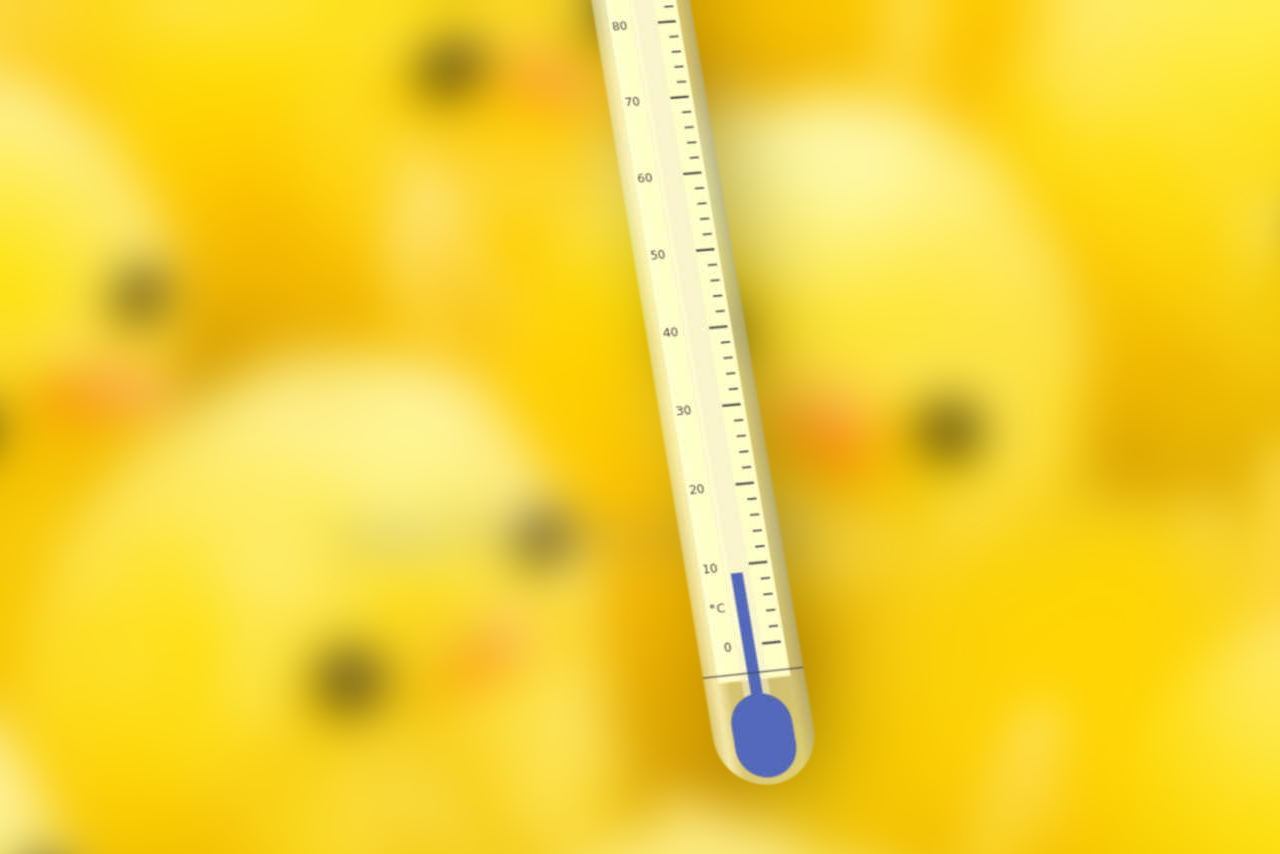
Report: 9°C
